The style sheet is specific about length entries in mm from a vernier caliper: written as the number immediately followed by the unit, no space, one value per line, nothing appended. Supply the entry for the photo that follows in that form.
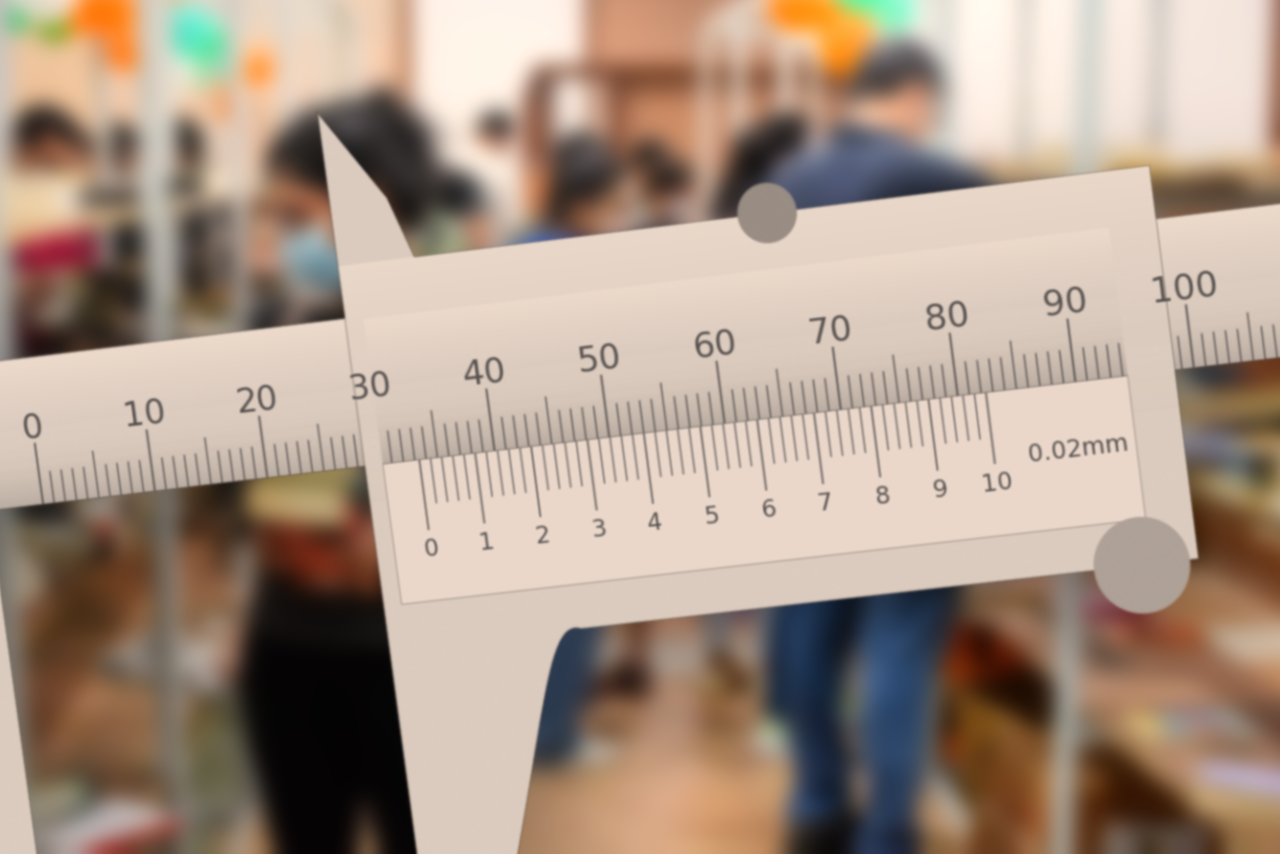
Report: 33.4mm
